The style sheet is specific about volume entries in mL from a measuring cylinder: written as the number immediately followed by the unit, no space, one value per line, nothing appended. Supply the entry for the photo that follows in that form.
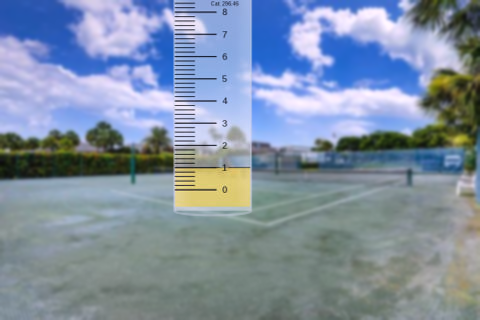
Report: 1mL
